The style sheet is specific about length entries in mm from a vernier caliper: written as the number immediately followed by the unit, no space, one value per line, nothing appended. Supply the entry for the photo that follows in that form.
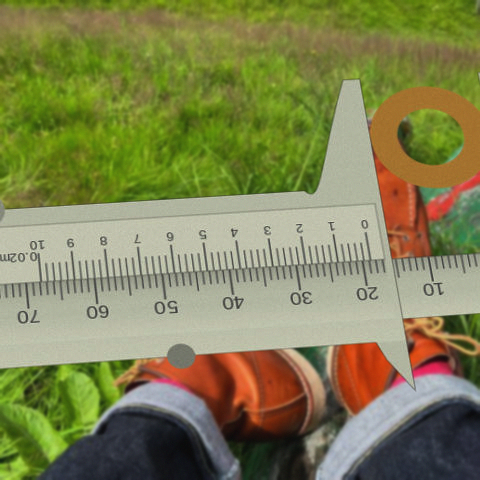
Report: 18.8mm
